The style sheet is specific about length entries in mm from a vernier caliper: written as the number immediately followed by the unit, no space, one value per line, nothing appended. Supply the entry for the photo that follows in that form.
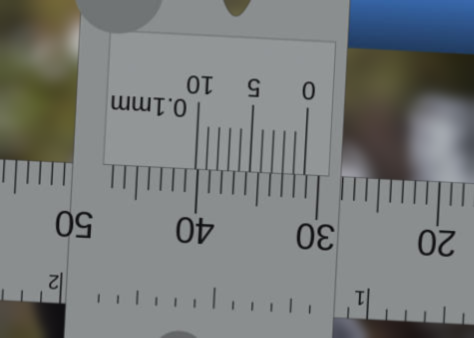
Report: 31.2mm
